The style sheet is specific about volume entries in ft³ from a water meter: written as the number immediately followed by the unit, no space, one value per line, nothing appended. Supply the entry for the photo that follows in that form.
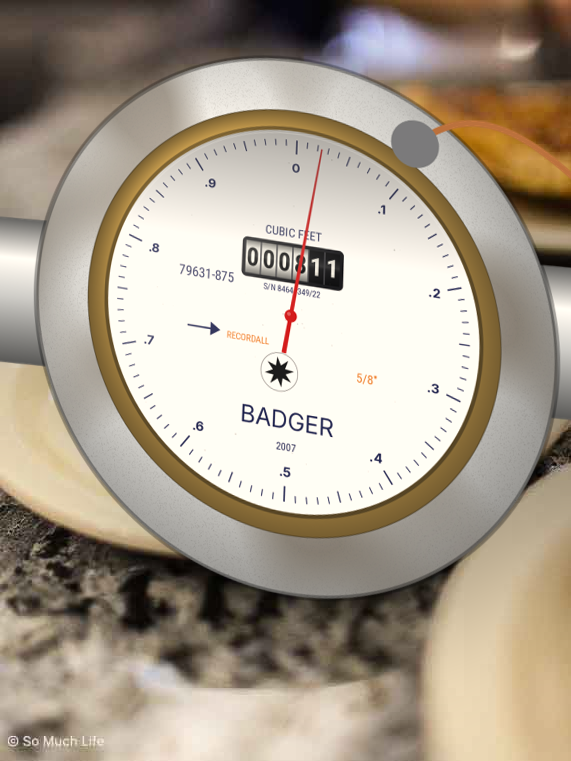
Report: 811.02ft³
